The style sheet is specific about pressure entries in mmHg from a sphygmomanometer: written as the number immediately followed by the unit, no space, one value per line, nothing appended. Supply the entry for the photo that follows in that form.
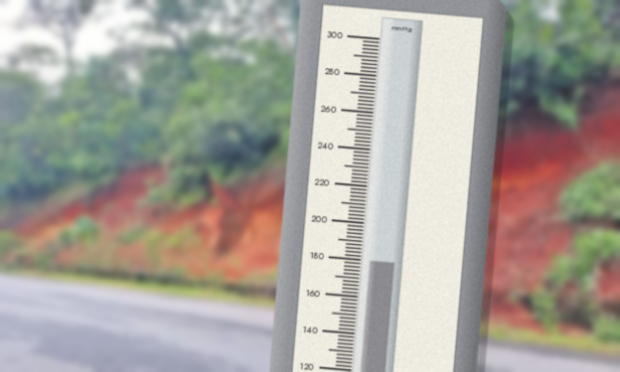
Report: 180mmHg
